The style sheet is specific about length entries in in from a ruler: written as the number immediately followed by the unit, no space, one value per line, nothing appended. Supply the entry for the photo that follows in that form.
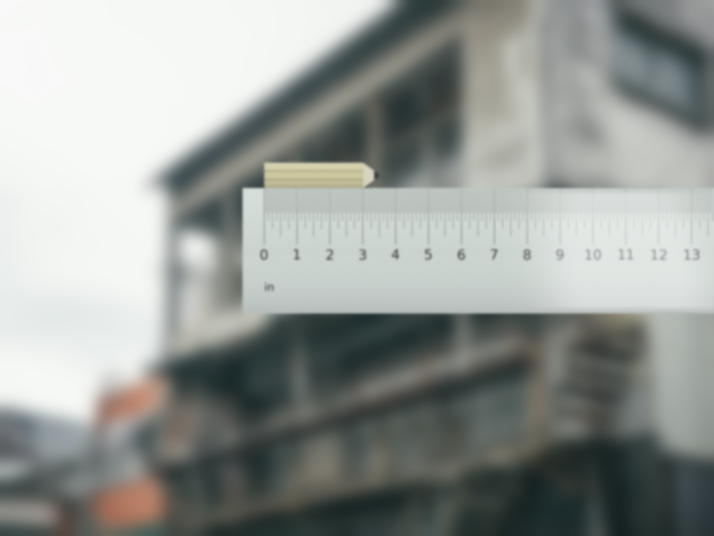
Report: 3.5in
